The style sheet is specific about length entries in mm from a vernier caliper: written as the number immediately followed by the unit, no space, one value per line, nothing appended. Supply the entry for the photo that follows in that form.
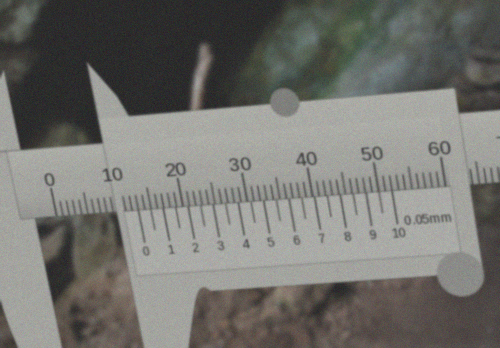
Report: 13.0mm
